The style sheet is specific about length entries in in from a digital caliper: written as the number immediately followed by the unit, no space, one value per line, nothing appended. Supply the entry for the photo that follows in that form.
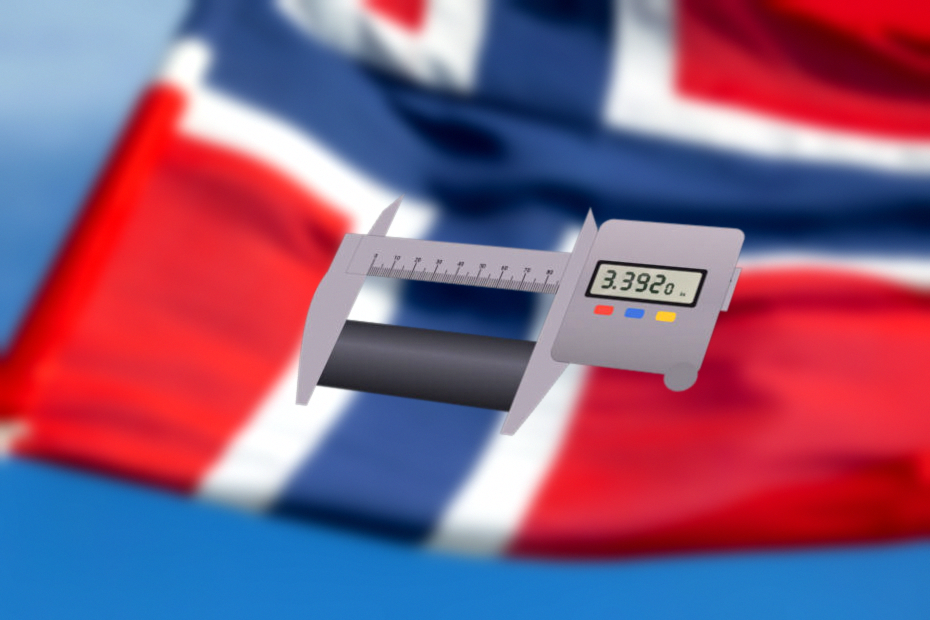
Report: 3.3920in
